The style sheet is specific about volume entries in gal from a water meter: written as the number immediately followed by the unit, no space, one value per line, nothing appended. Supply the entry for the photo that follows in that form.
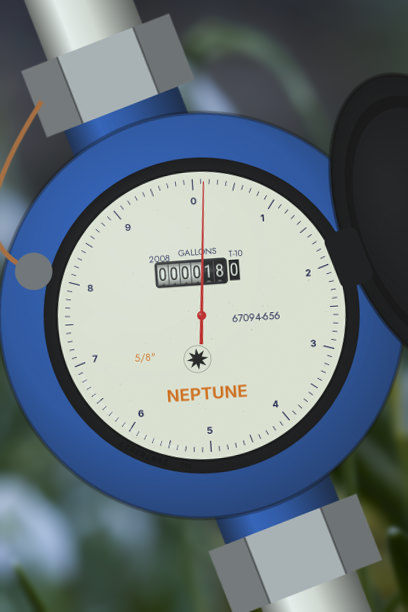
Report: 180.1gal
